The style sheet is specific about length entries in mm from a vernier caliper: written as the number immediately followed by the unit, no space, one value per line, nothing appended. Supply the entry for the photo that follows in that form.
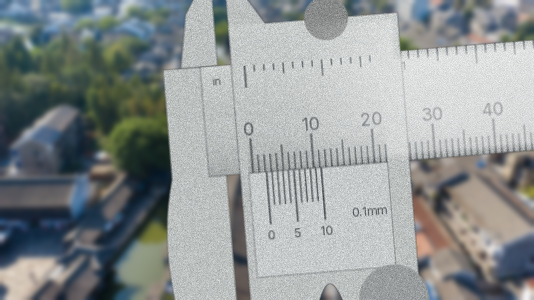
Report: 2.2mm
